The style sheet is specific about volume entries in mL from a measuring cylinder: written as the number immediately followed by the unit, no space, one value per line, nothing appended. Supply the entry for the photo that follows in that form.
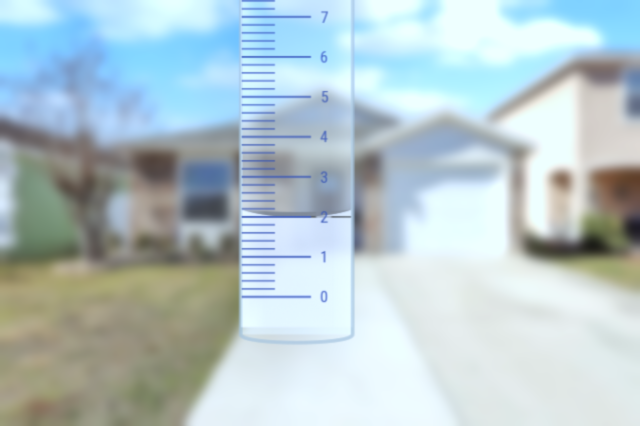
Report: 2mL
